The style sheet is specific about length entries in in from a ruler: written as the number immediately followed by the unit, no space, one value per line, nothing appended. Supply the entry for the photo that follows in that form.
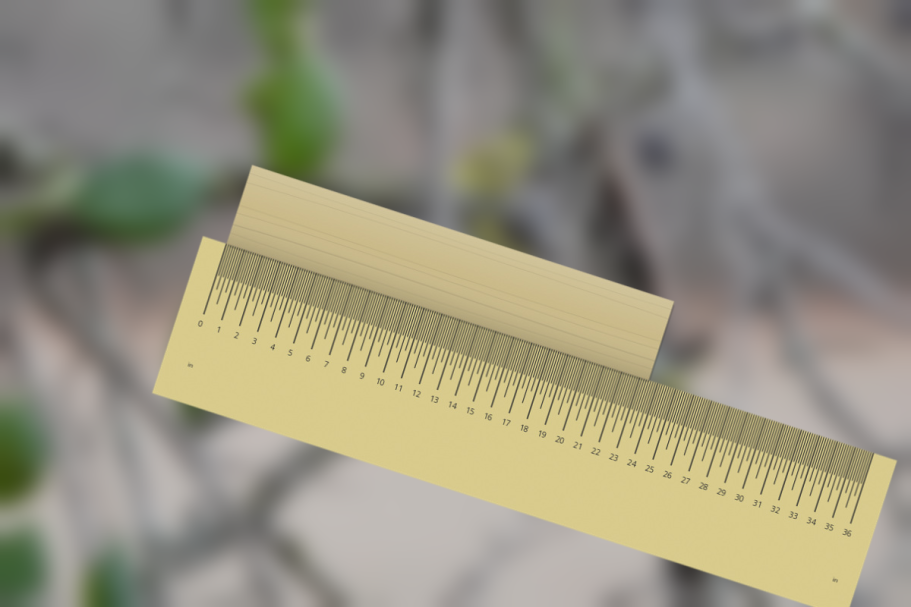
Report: 23.5in
